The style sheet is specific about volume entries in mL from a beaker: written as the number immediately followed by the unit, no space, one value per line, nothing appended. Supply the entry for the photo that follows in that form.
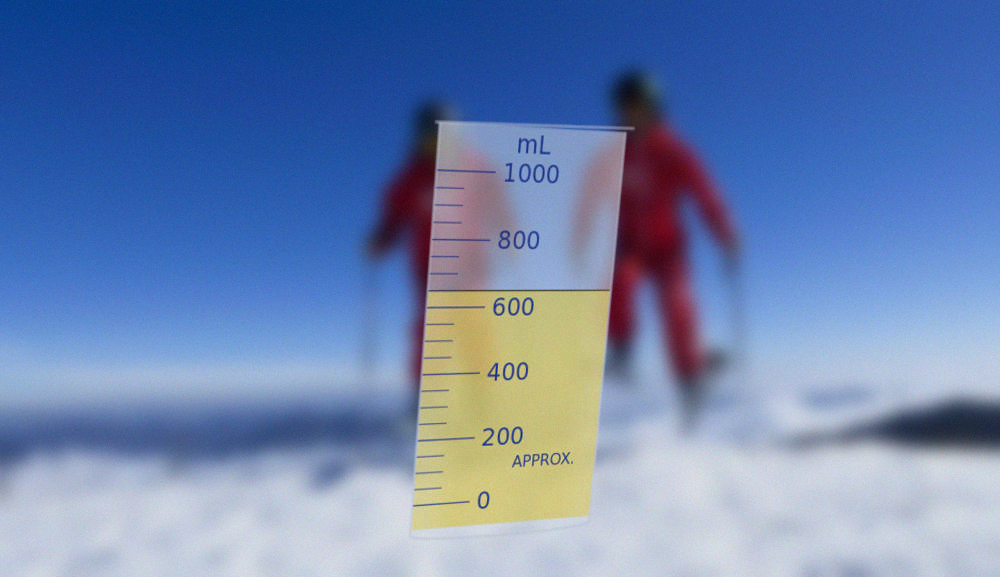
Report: 650mL
